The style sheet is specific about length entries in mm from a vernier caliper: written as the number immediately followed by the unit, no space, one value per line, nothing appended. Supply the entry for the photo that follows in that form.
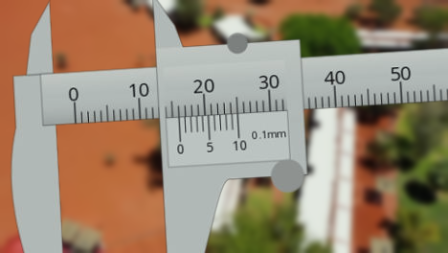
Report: 16.0mm
